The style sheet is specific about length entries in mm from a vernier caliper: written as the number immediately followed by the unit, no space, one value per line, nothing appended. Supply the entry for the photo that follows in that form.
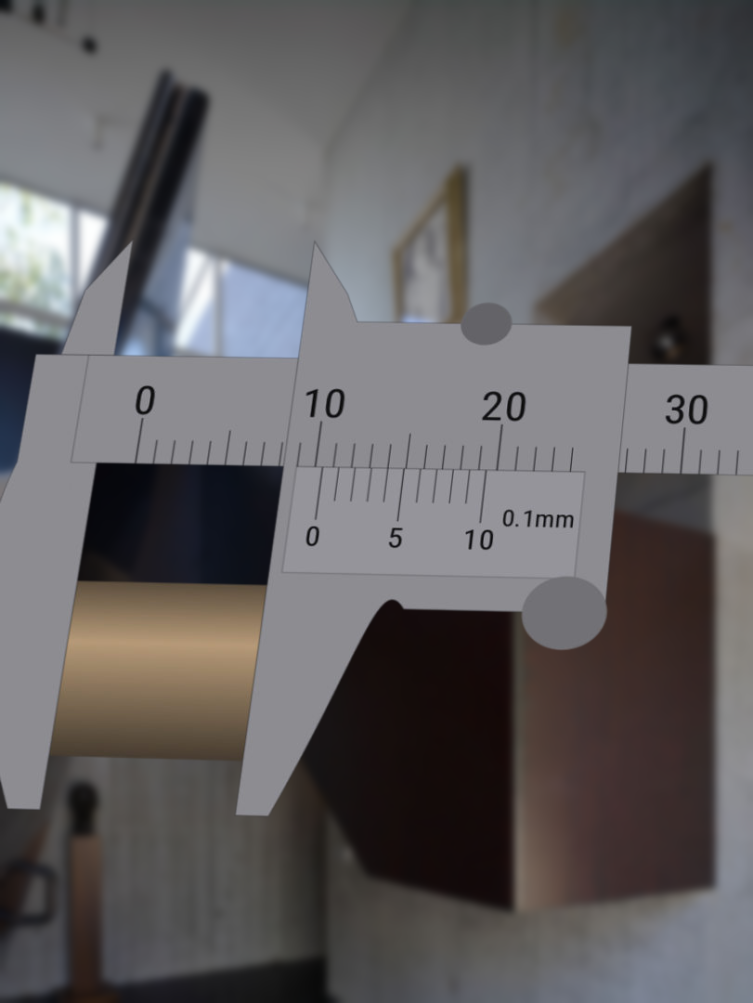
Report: 10.4mm
